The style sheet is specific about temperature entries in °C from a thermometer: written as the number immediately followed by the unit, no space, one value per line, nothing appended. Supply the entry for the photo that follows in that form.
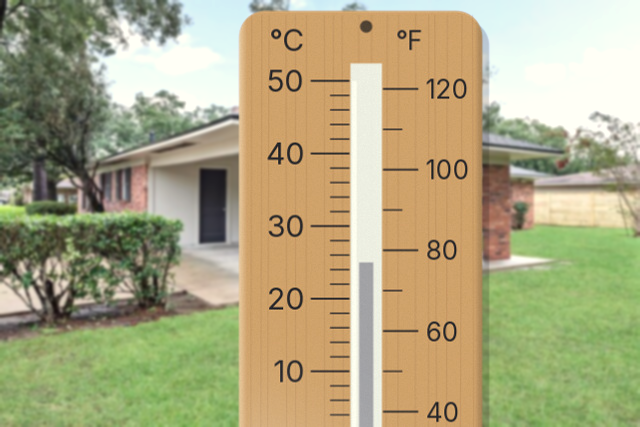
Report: 25°C
